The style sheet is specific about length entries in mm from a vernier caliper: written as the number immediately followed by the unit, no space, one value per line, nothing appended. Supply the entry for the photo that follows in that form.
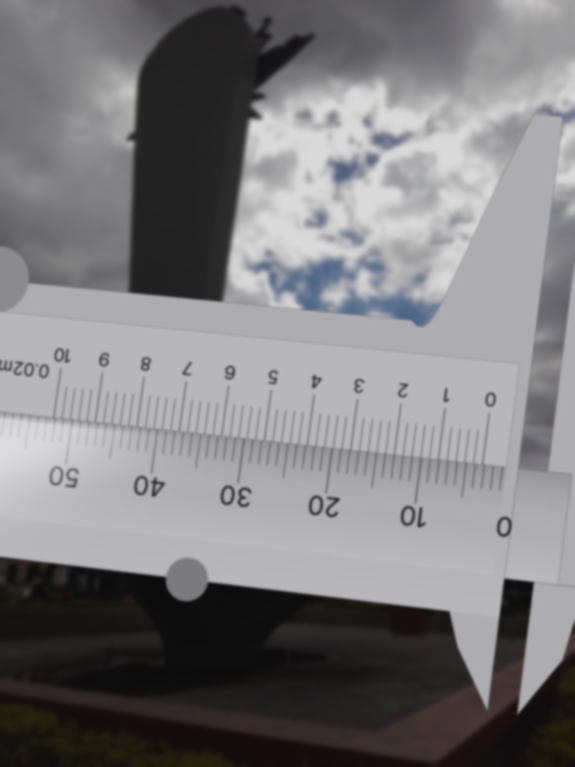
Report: 3.2mm
